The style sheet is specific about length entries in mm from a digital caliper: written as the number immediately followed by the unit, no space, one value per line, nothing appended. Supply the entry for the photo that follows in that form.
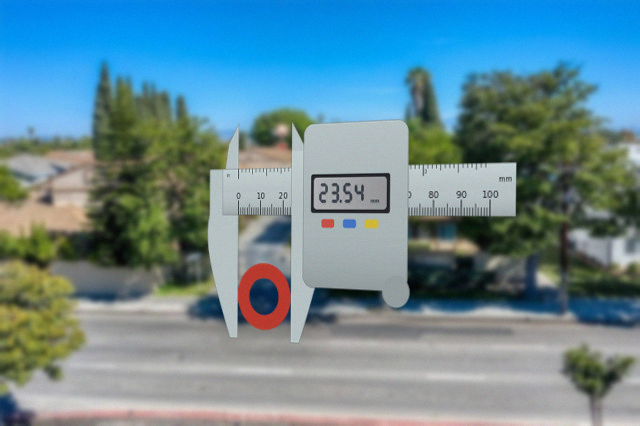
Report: 23.54mm
